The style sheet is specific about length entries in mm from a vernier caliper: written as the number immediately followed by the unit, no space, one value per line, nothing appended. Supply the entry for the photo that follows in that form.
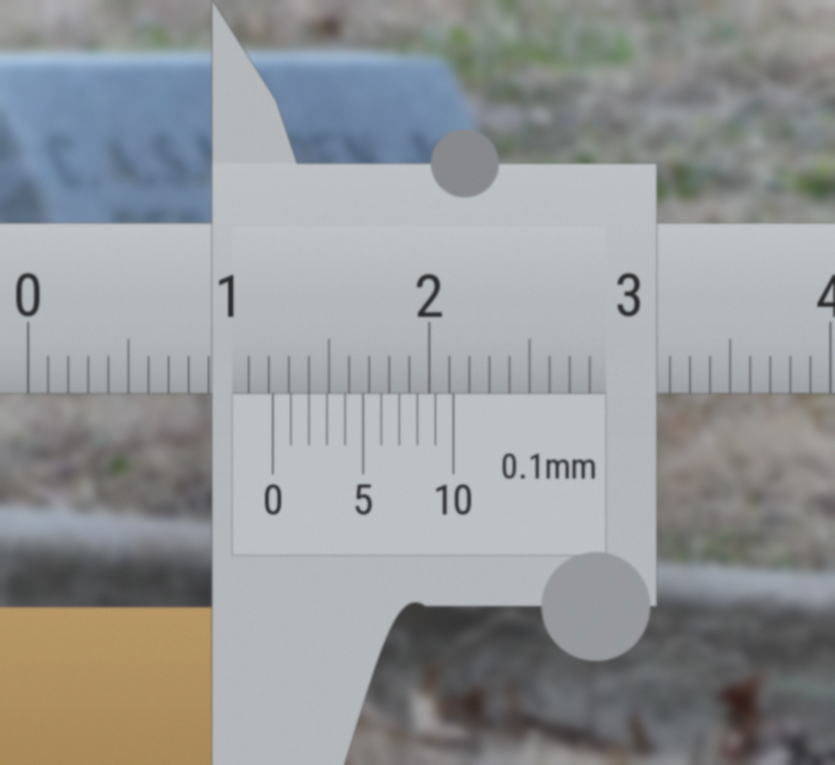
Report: 12.2mm
